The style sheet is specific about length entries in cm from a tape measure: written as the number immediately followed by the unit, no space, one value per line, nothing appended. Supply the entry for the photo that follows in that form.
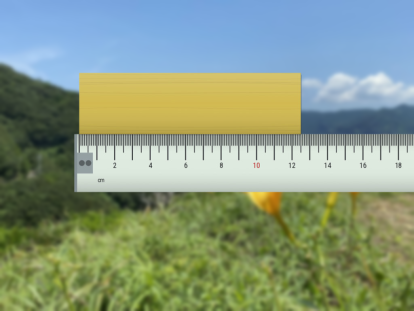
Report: 12.5cm
